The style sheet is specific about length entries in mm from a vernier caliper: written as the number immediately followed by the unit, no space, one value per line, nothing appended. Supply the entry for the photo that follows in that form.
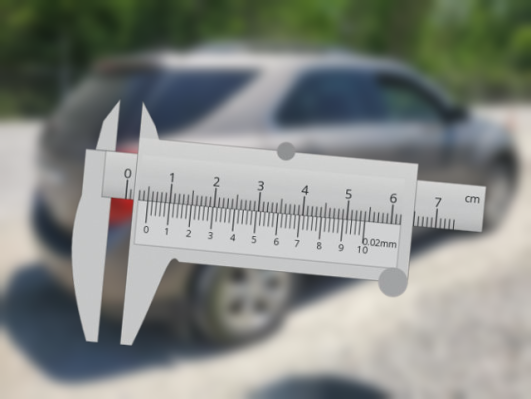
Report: 5.0mm
